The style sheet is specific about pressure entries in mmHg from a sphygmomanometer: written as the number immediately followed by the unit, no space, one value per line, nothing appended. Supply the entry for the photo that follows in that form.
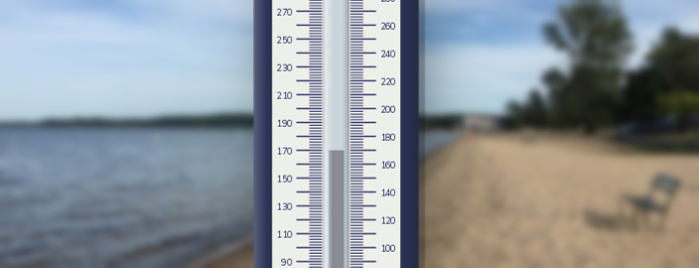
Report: 170mmHg
